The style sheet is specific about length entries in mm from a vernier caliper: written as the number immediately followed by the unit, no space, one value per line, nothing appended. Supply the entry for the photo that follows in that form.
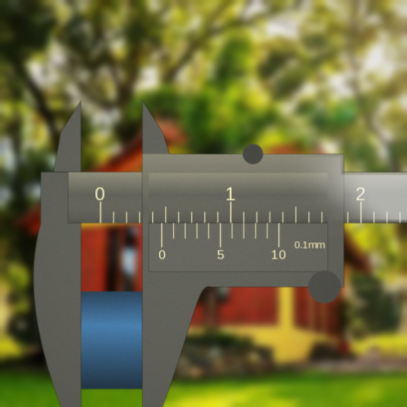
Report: 4.7mm
